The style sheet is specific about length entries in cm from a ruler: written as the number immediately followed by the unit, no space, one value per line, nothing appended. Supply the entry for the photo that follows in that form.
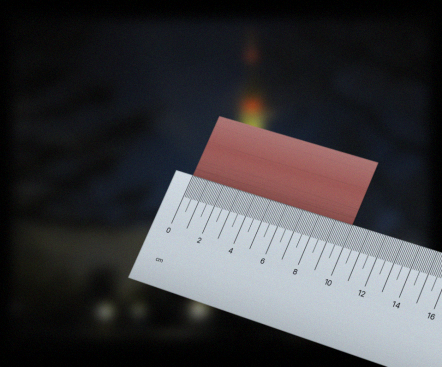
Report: 10cm
